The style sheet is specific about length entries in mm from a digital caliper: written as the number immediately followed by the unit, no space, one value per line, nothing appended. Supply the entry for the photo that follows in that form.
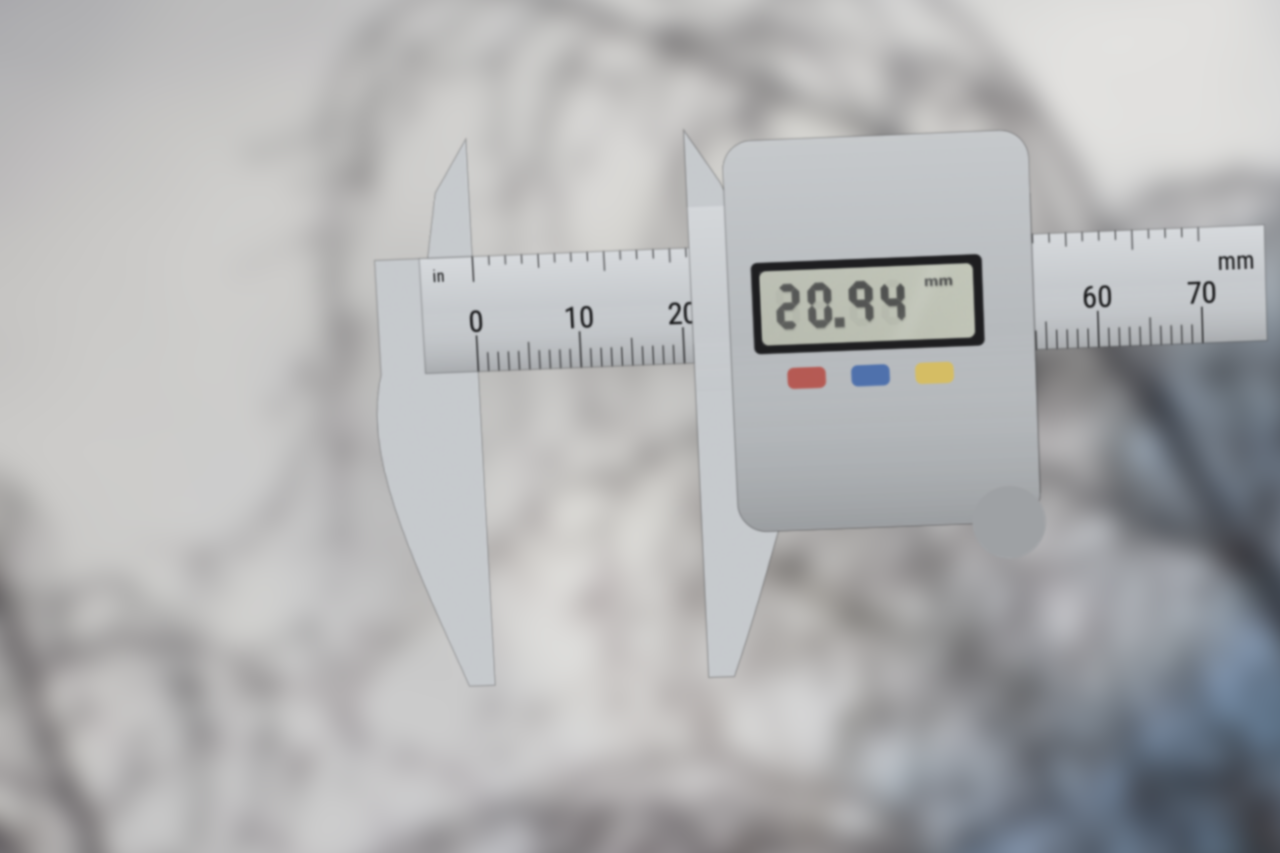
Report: 20.94mm
